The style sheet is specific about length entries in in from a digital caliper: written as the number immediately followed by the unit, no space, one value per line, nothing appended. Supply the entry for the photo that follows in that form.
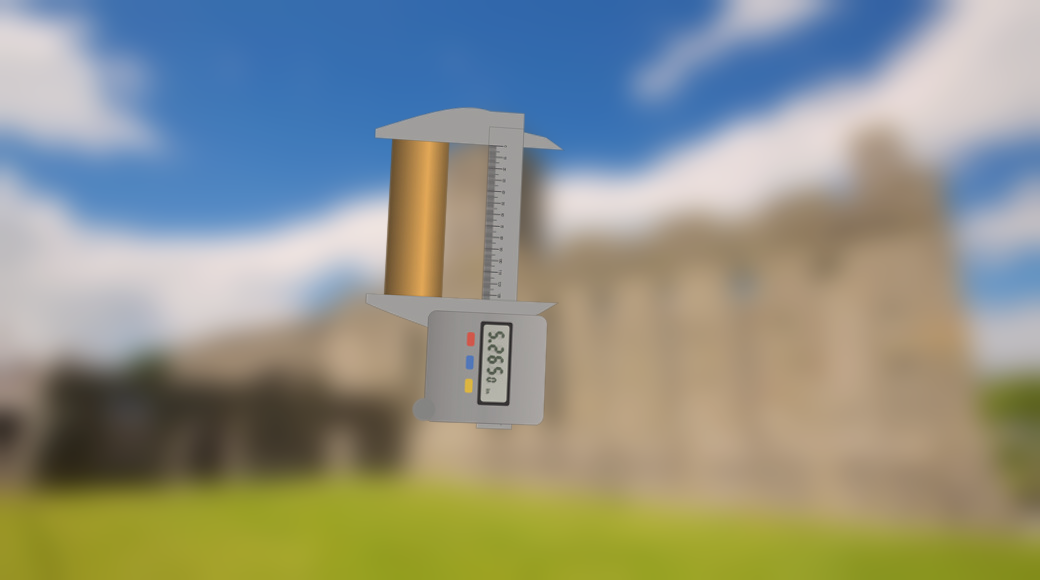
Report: 5.2650in
